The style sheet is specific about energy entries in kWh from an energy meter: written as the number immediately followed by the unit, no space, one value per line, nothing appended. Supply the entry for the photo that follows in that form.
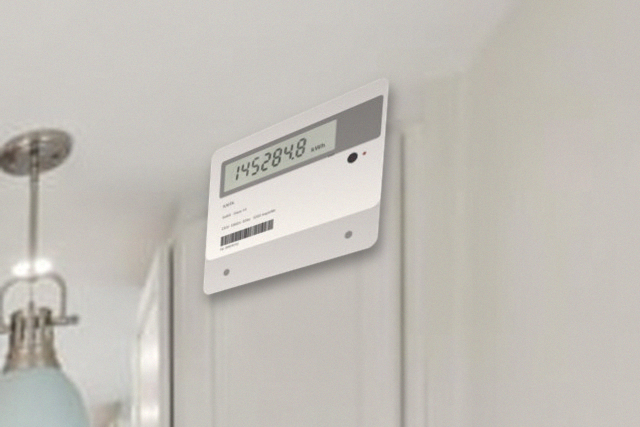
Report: 145284.8kWh
